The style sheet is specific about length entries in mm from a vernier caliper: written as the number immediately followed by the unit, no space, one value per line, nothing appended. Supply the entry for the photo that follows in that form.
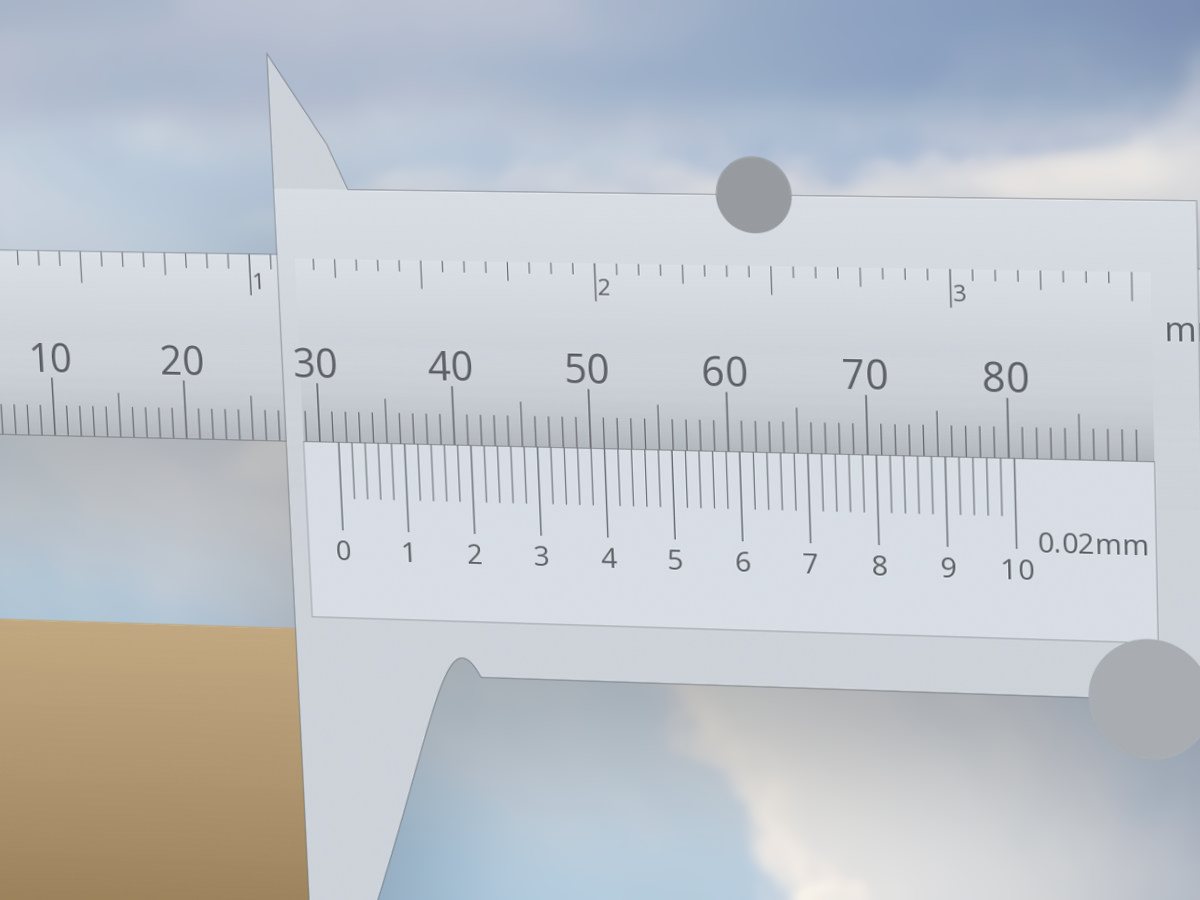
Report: 31.4mm
